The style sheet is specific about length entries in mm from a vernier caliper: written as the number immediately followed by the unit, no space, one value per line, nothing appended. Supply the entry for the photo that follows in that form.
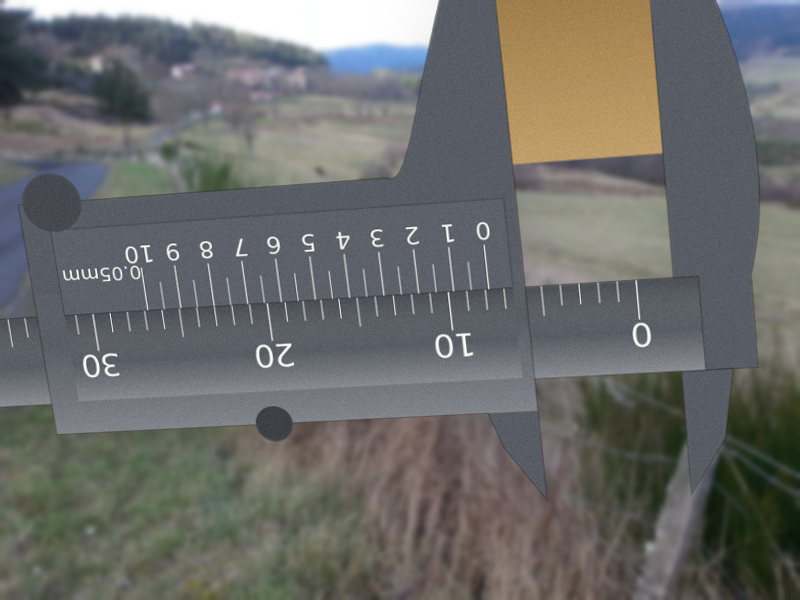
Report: 7.8mm
